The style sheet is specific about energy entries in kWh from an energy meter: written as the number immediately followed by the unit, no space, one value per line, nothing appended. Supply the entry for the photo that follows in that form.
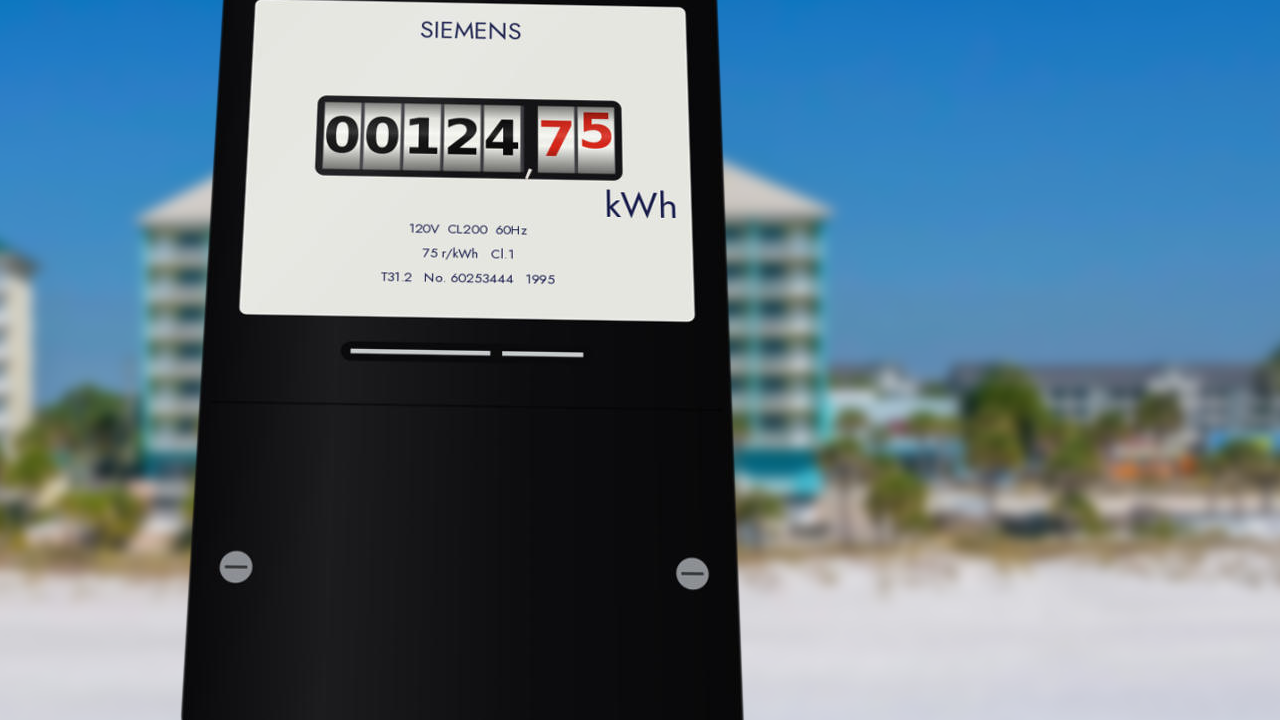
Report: 124.75kWh
